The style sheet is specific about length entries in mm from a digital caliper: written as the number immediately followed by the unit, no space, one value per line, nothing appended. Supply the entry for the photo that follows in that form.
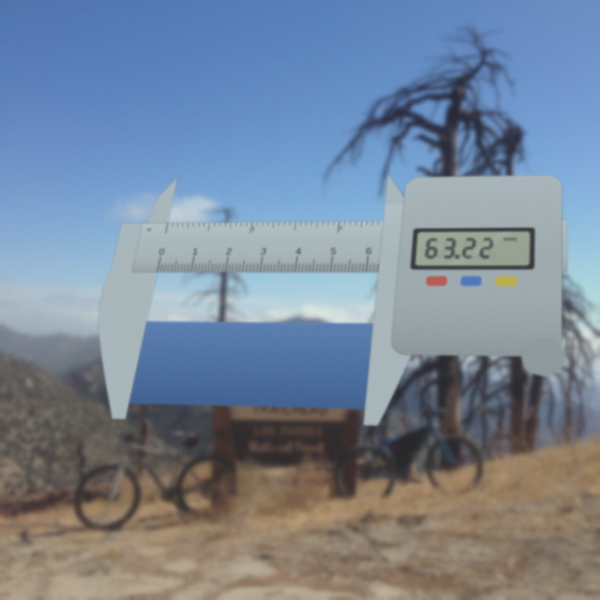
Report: 63.22mm
